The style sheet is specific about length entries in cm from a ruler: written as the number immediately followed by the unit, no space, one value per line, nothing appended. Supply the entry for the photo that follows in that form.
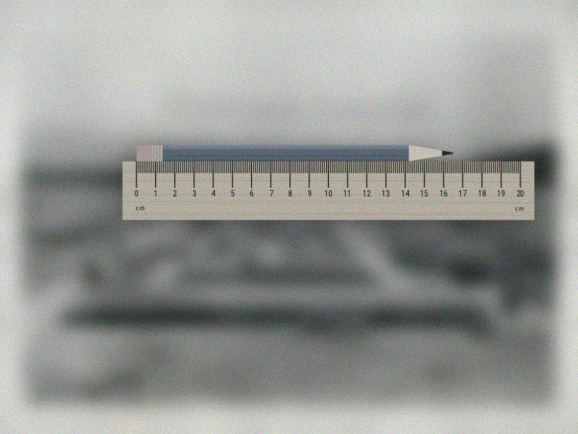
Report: 16.5cm
